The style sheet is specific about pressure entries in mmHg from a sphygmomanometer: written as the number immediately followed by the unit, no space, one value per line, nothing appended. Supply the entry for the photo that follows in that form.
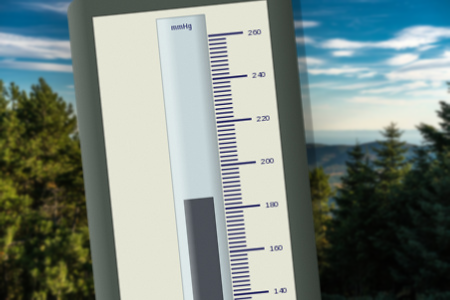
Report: 186mmHg
